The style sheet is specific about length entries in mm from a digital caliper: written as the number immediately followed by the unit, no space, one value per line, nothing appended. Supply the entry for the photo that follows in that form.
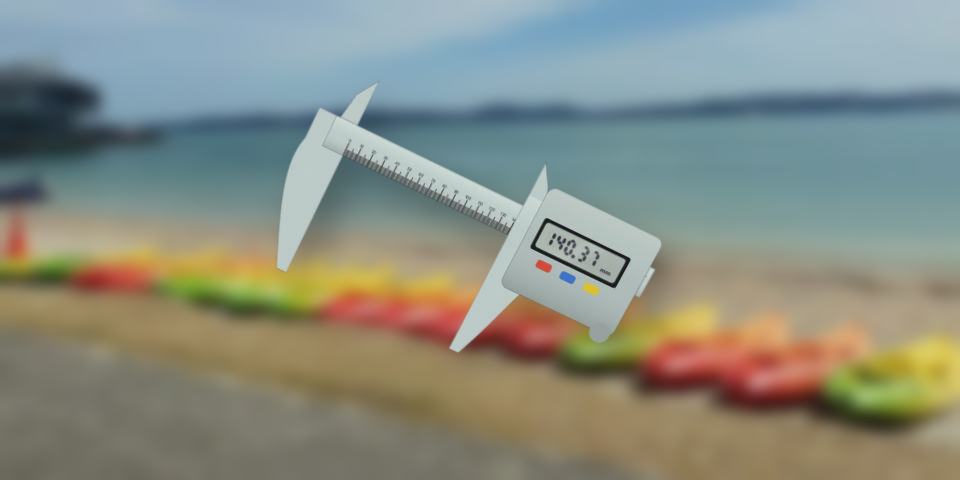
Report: 140.37mm
